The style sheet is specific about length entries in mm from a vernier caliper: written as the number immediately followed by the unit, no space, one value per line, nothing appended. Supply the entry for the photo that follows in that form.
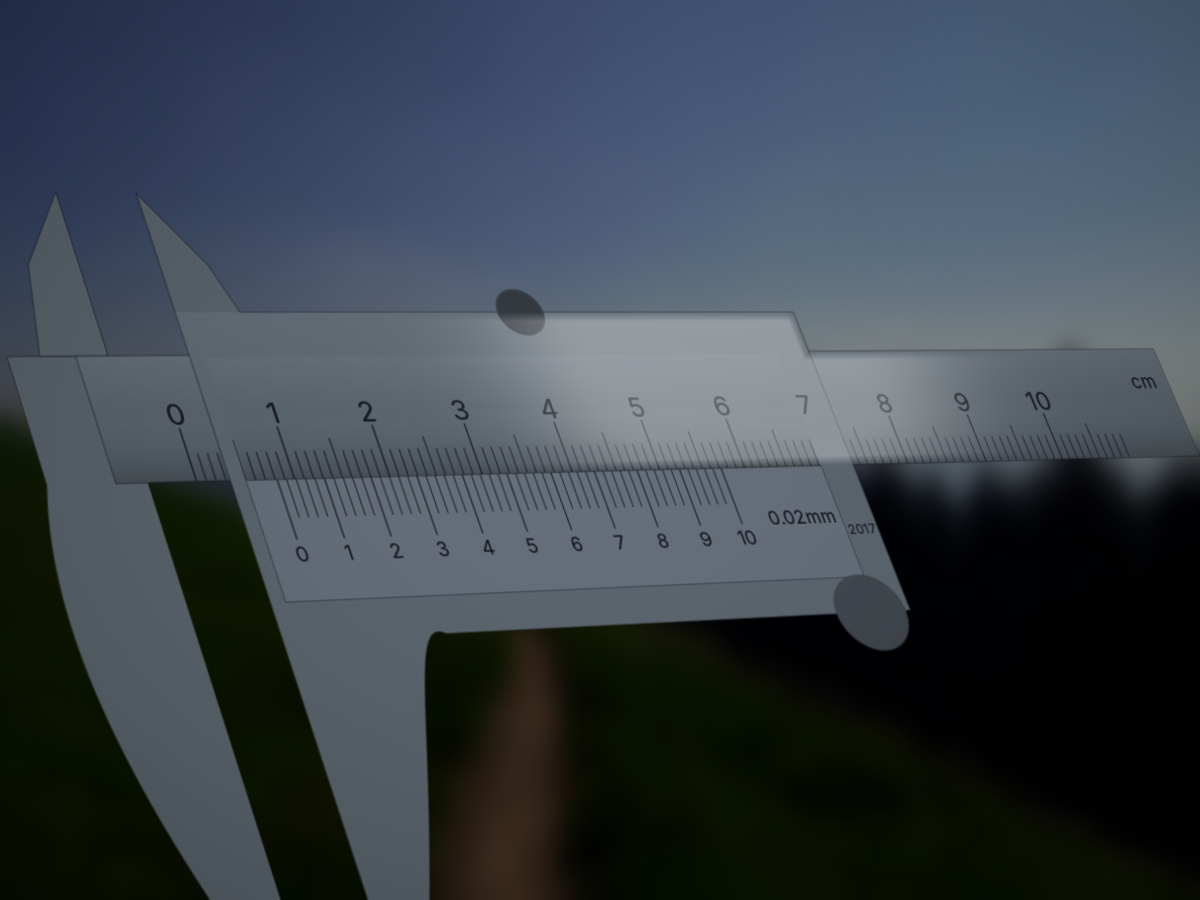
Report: 8.2mm
